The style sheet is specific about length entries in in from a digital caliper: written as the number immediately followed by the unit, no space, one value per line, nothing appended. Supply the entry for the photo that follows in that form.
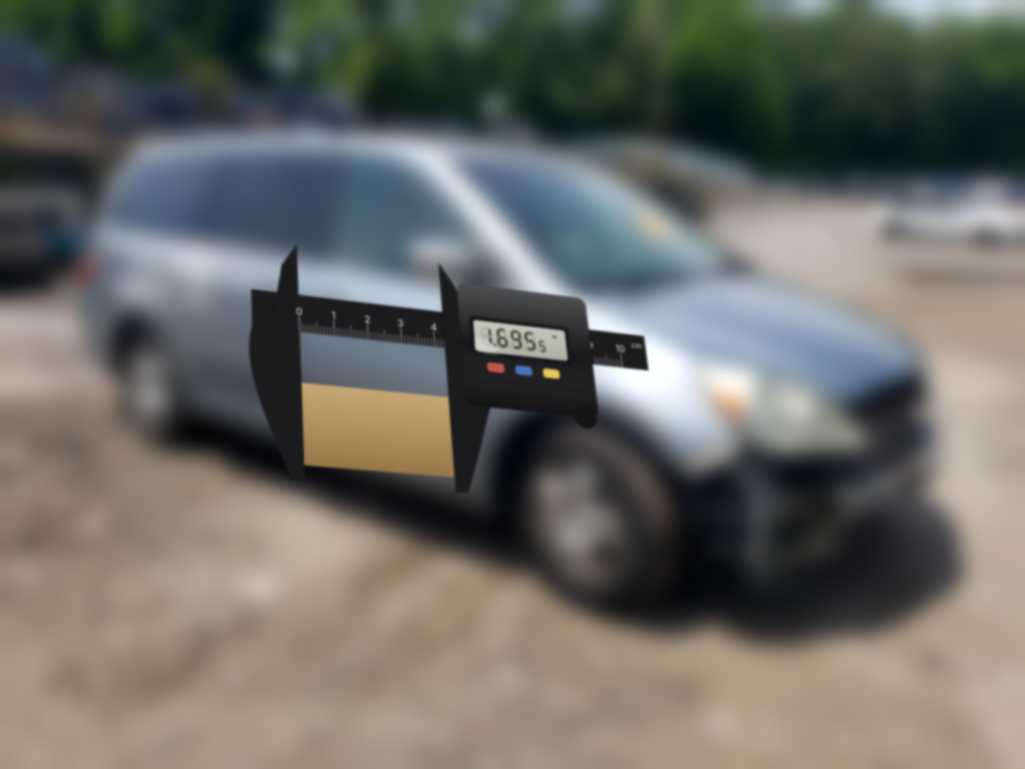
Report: 1.6955in
